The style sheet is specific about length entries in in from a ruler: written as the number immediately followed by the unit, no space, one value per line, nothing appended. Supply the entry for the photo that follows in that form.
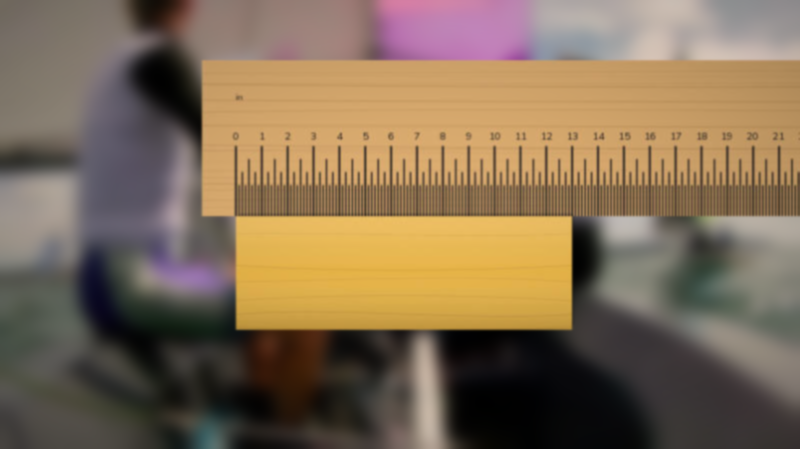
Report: 13in
